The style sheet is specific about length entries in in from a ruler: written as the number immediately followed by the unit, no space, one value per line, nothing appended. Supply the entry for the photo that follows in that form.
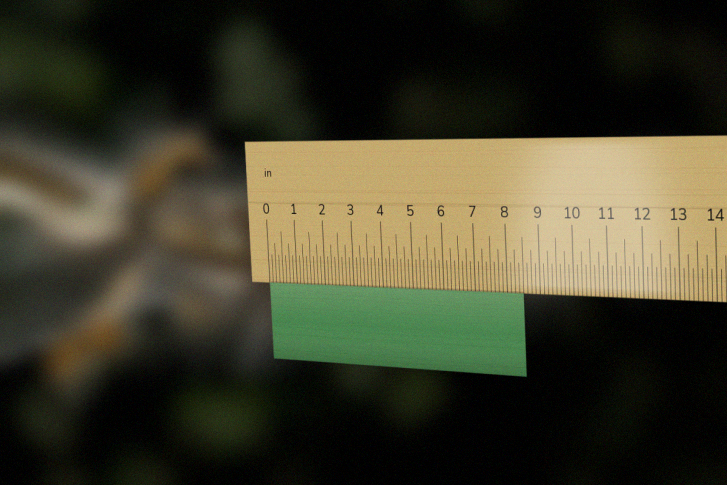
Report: 8.5in
